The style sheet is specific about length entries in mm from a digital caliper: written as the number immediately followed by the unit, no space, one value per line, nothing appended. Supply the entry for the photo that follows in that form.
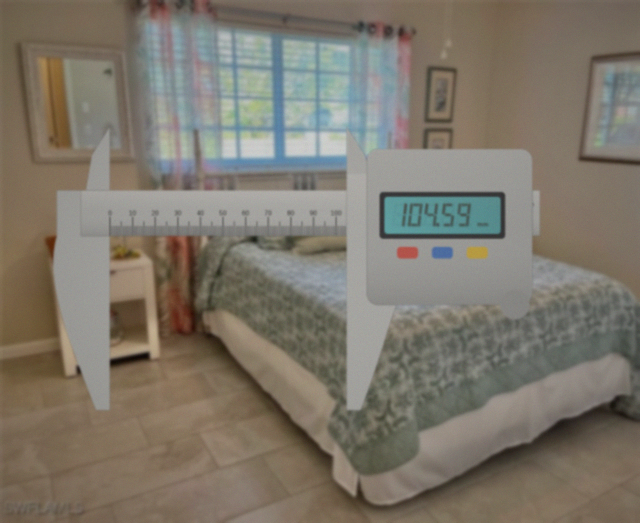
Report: 104.59mm
